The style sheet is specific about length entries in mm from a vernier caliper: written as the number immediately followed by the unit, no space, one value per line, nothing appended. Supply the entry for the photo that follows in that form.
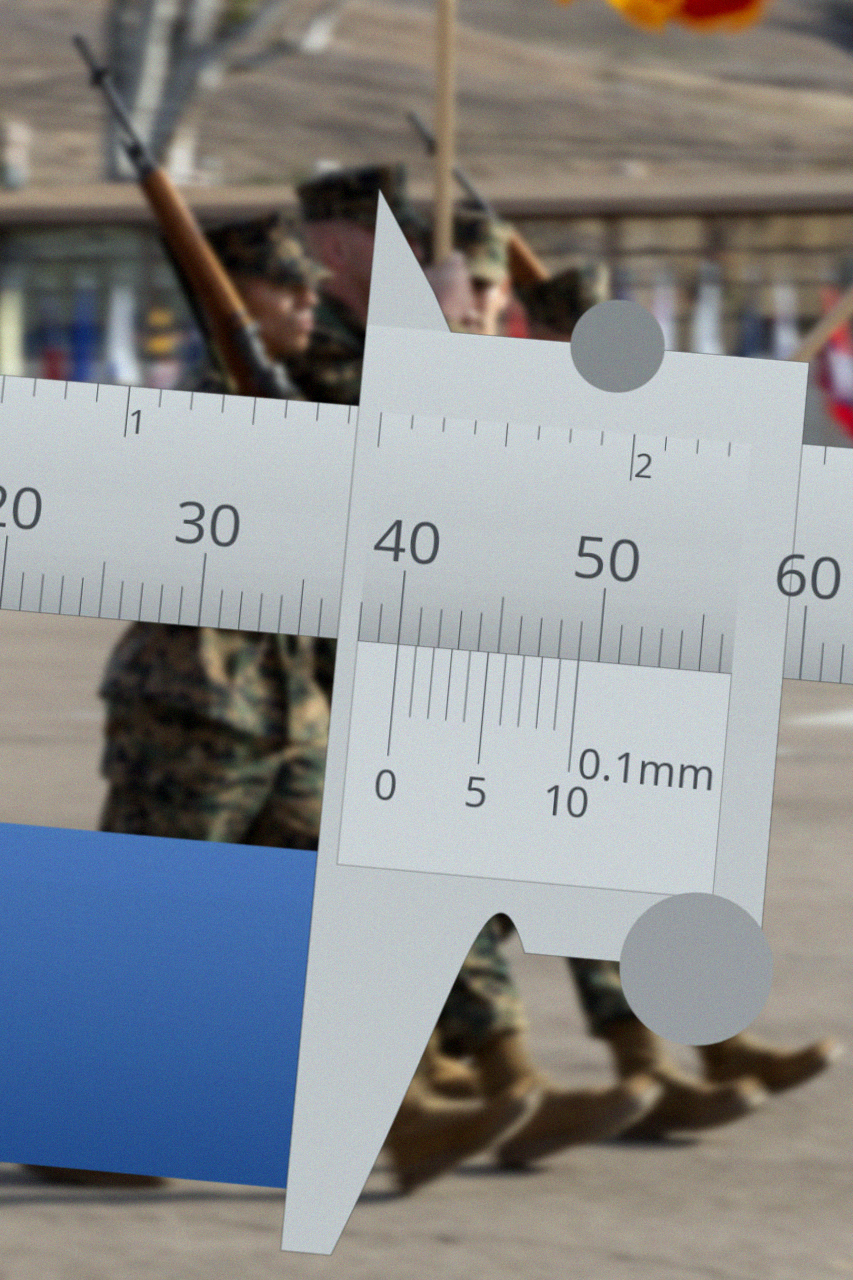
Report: 40.0mm
